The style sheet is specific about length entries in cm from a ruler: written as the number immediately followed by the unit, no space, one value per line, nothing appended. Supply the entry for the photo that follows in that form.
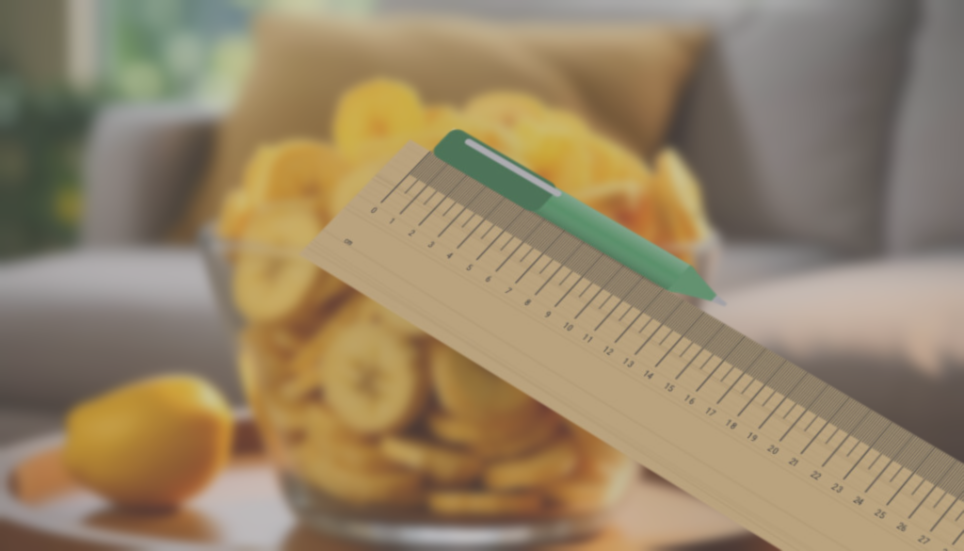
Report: 14.5cm
